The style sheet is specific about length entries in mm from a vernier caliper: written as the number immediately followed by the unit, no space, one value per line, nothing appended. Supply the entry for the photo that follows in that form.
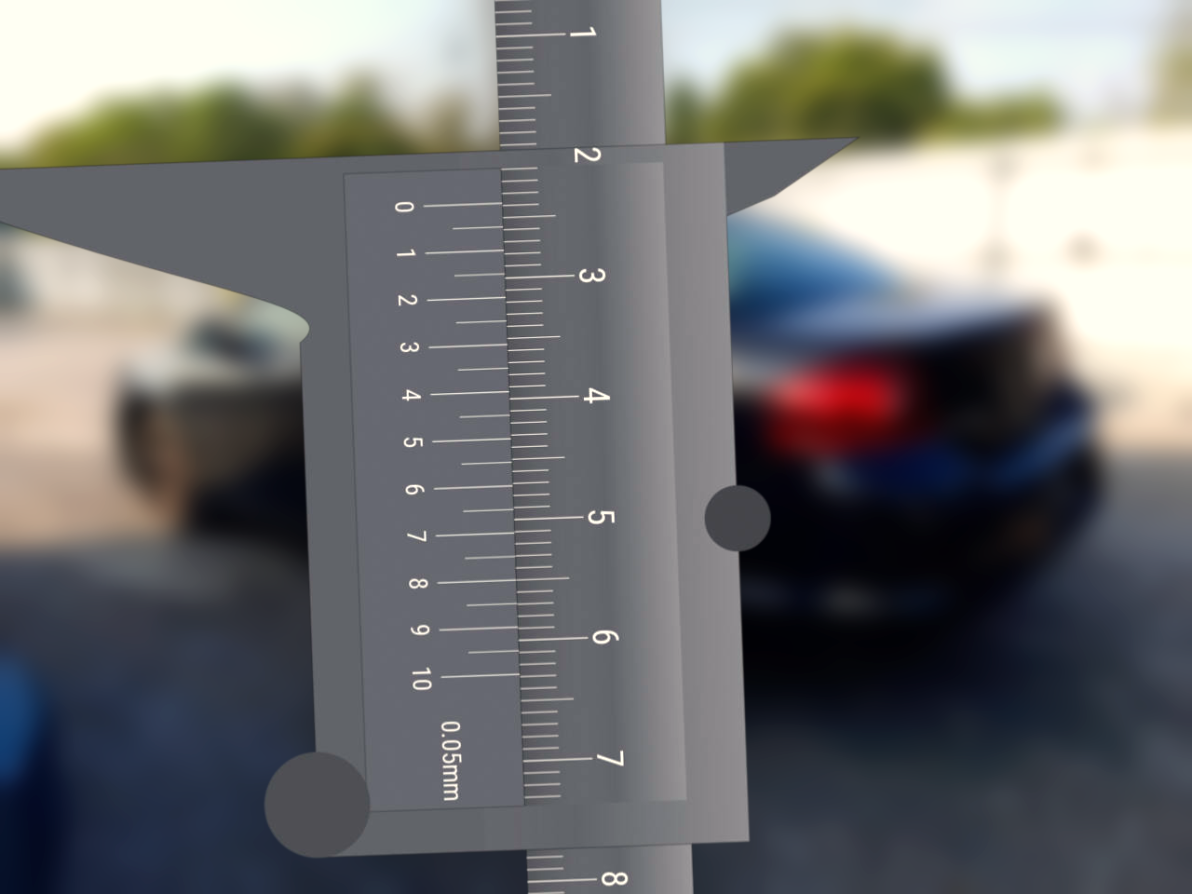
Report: 23.8mm
